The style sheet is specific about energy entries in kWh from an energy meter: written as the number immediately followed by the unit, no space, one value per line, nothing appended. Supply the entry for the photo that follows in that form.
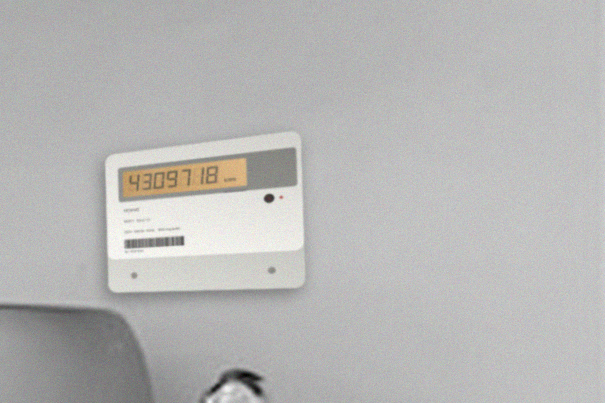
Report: 4309718kWh
